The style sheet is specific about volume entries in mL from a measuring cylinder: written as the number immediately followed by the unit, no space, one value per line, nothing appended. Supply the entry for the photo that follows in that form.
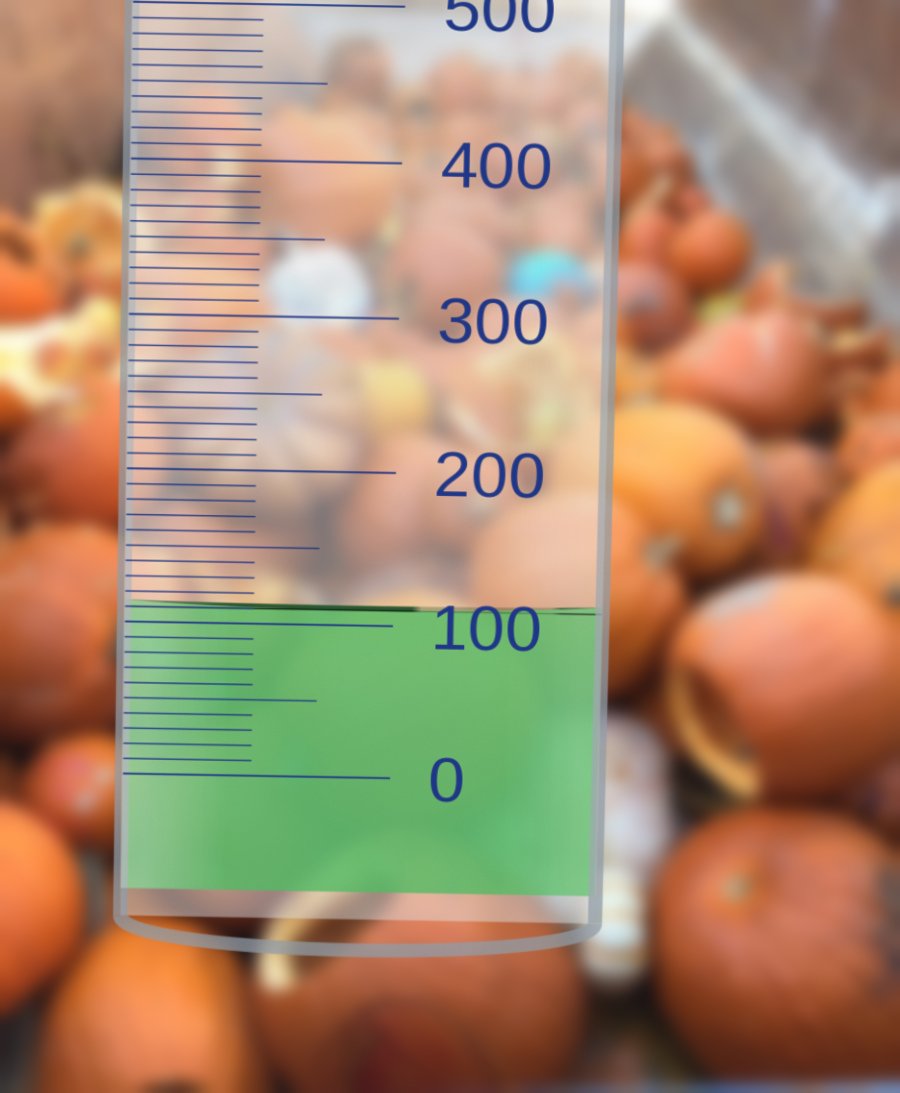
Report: 110mL
